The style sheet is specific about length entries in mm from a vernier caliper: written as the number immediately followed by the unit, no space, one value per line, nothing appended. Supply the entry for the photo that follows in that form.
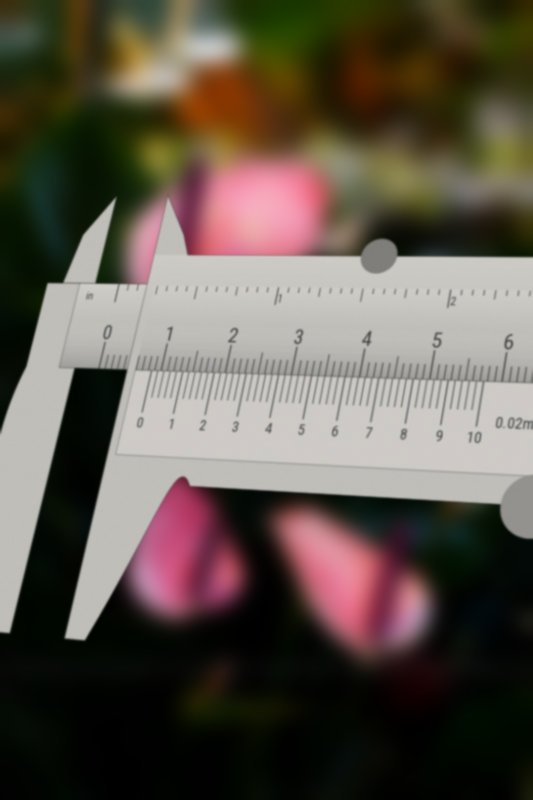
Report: 8.5mm
